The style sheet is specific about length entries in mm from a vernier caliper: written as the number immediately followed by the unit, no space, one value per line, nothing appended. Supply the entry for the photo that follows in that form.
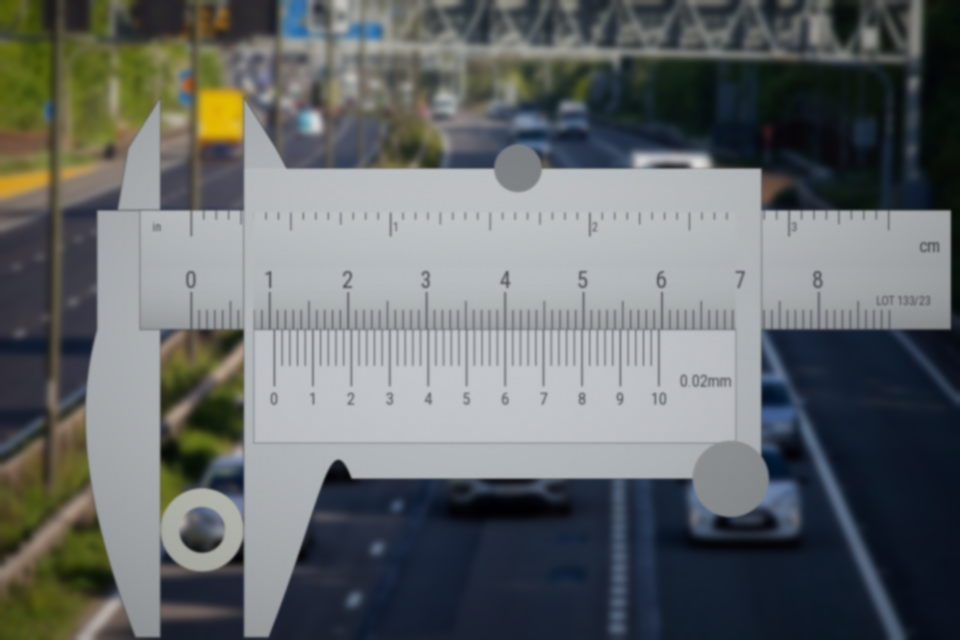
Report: 10.6mm
